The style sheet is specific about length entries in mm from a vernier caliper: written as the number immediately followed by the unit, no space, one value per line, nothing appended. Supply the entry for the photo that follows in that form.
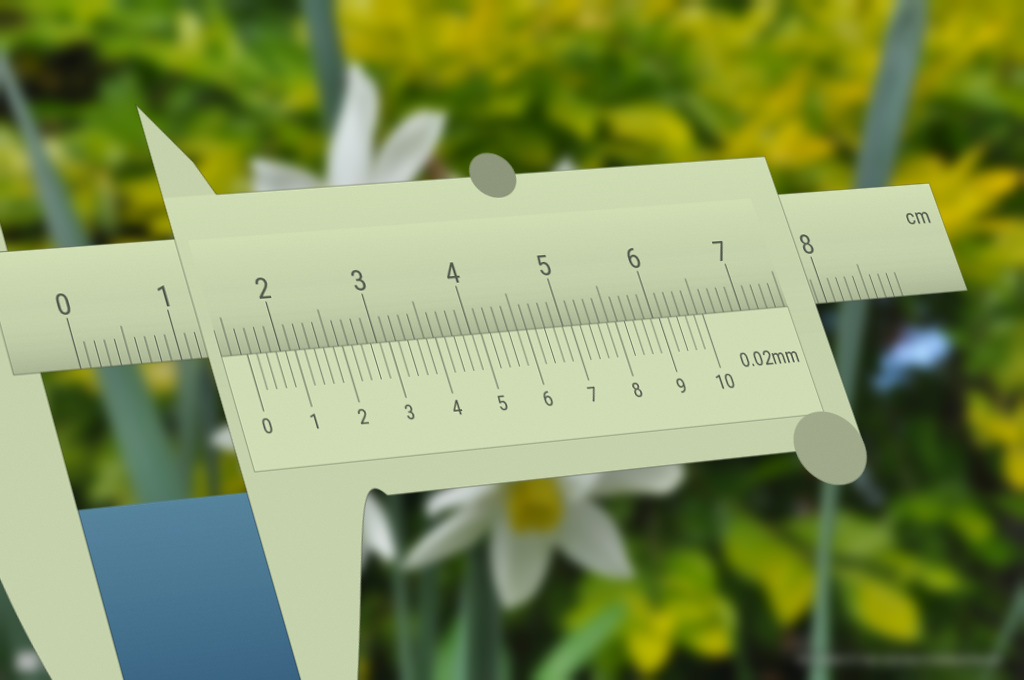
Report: 16.6mm
